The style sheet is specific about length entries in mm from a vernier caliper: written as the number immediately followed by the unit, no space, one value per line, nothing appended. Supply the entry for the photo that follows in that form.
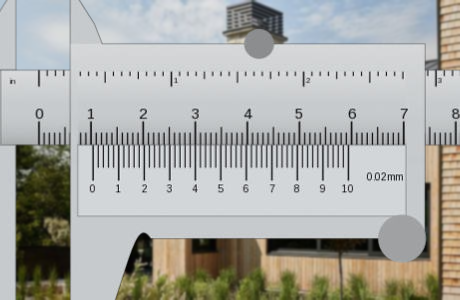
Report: 10.4mm
